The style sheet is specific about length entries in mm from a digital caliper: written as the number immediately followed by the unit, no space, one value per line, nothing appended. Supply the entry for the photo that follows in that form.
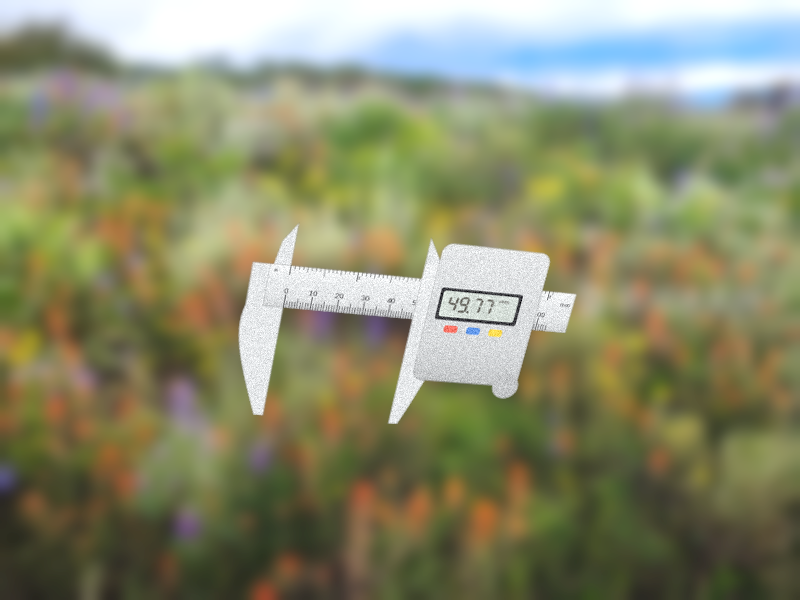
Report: 49.77mm
